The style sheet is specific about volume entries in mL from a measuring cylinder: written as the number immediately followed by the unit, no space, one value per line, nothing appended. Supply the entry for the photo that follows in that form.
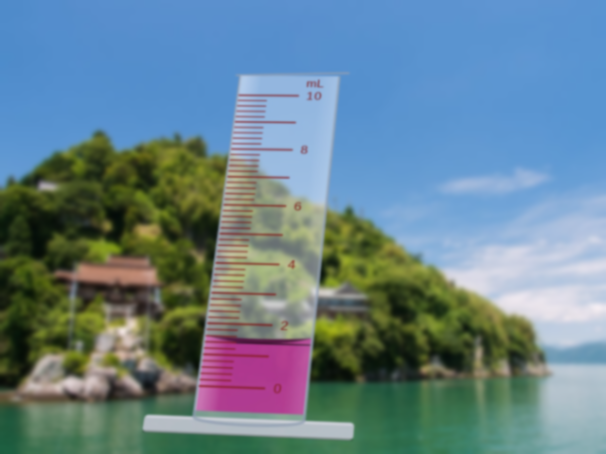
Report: 1.4mL
